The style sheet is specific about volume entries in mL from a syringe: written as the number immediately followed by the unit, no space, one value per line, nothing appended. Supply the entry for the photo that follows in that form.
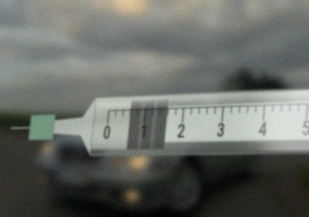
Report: 0.6mL
